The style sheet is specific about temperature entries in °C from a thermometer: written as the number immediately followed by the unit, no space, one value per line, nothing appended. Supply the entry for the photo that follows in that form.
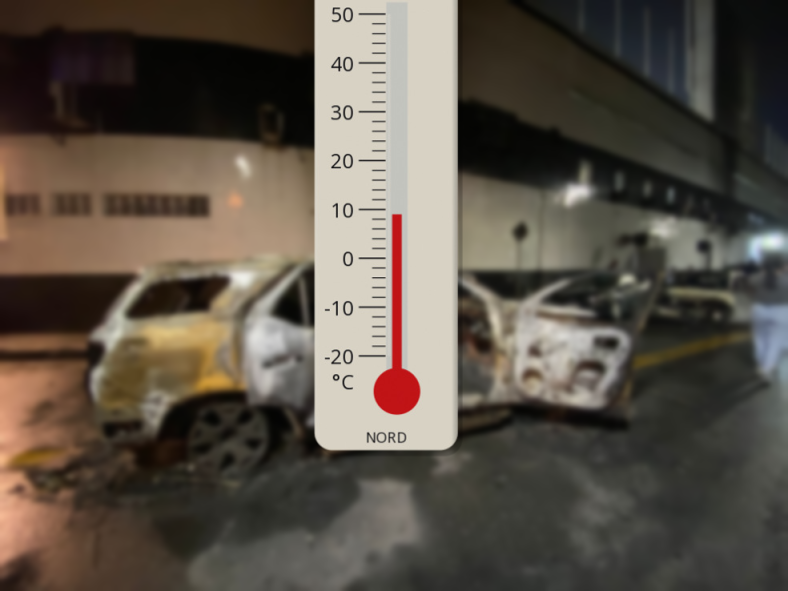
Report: 9°C
